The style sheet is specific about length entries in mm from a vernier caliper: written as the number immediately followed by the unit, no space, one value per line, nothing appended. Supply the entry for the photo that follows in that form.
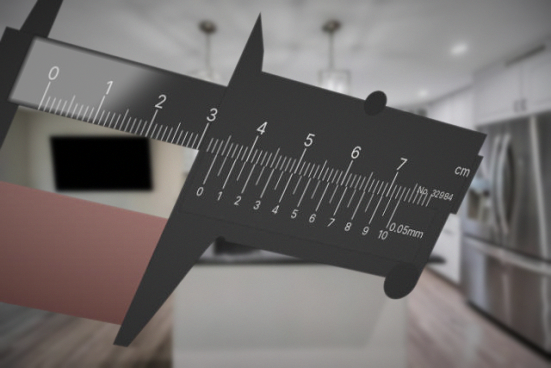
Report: 34.0mm
